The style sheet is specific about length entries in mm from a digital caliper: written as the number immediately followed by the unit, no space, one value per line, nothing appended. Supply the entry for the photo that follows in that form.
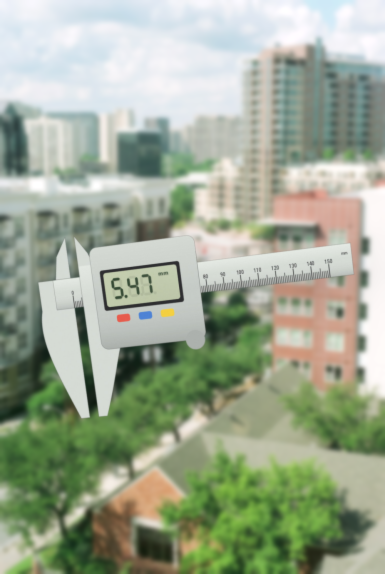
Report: 5.47mm
